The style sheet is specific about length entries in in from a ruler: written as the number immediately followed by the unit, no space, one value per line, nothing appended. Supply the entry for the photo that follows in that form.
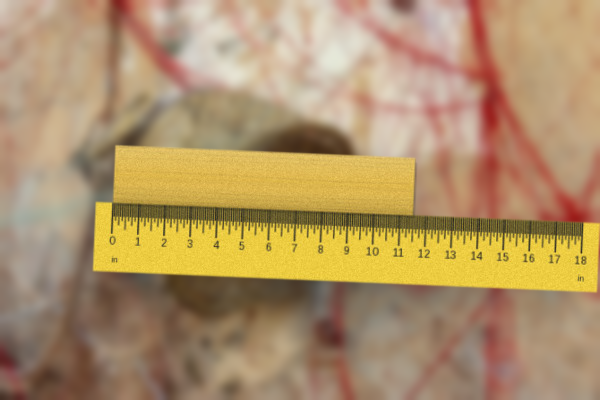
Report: 11.5in
